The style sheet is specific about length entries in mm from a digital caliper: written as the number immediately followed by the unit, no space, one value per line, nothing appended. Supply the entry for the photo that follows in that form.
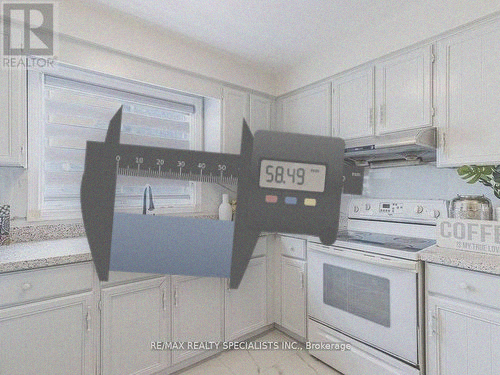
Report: 58.49mm
